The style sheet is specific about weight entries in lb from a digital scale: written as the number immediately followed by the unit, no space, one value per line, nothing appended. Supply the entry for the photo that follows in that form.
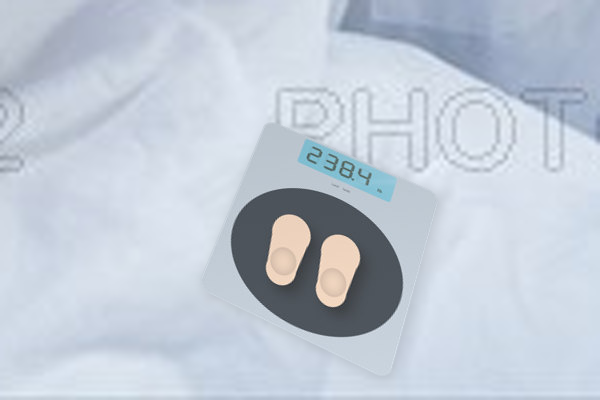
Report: 238.4lb
